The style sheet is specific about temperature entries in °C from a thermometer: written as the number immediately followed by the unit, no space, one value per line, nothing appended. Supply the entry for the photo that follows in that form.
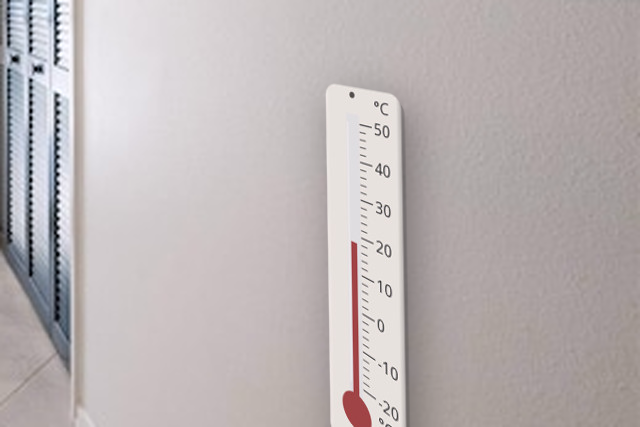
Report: 18°C
